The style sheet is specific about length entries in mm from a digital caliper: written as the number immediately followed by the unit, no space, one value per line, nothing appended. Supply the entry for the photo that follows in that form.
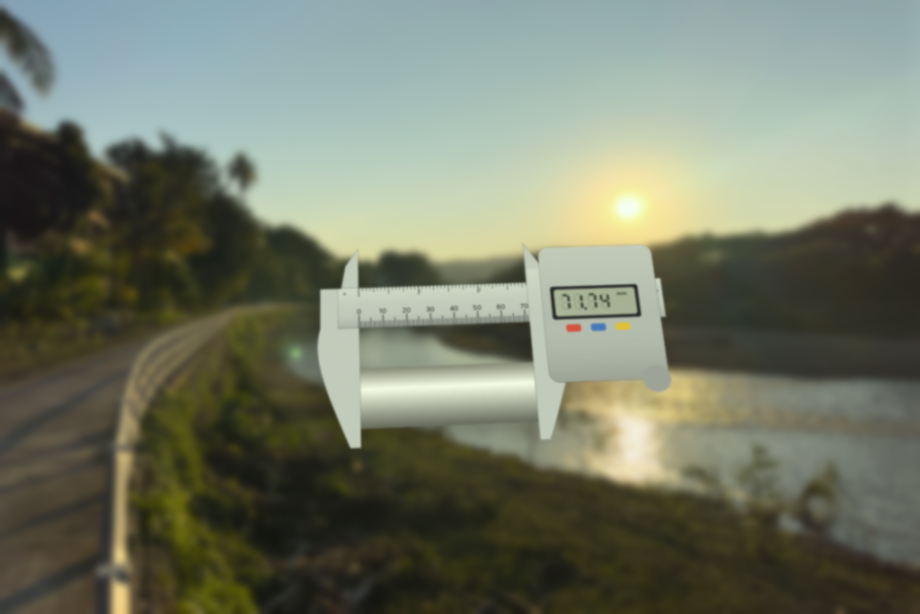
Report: 71.74mm
